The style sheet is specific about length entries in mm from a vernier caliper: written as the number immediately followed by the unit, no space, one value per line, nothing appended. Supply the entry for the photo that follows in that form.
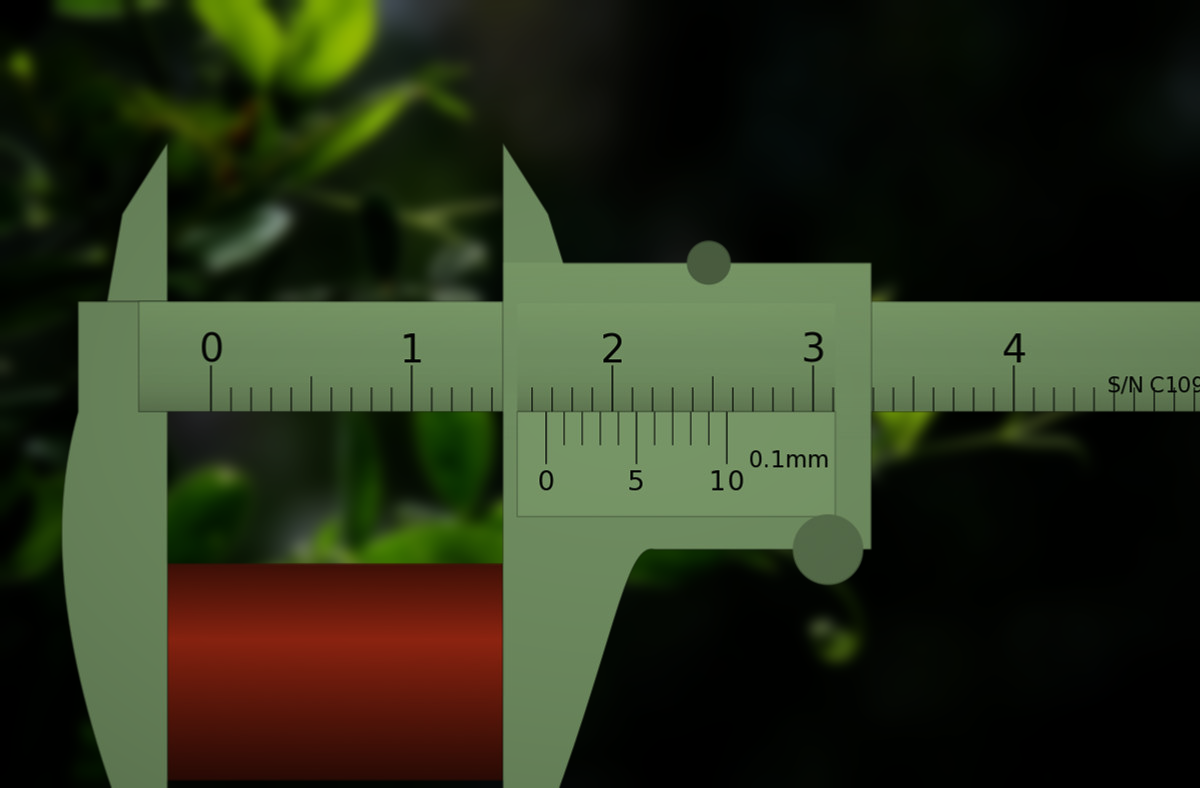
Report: 16.7mm
